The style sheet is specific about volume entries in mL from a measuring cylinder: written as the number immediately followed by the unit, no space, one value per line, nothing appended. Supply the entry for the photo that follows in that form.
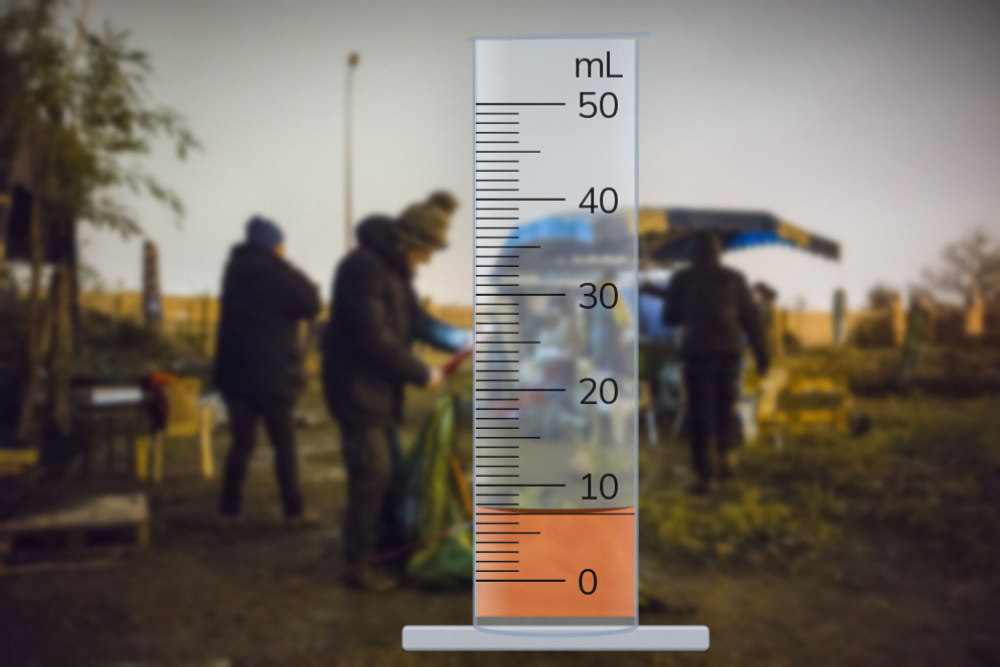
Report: 7mL
